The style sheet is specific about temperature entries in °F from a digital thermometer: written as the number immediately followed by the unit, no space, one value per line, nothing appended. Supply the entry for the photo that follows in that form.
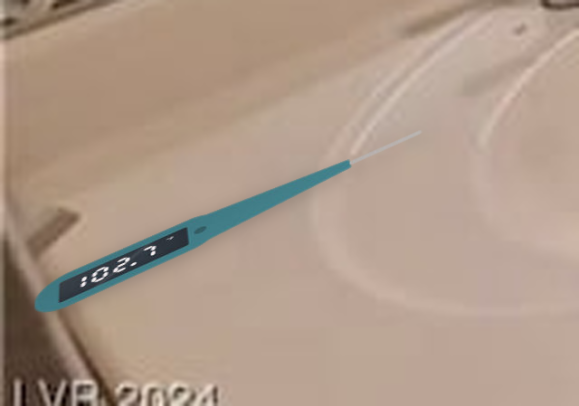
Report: 102.7°F
